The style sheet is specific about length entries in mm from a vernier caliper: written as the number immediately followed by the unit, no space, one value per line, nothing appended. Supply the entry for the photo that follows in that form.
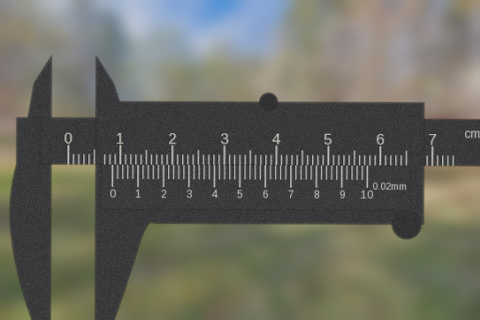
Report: 8.5mm
